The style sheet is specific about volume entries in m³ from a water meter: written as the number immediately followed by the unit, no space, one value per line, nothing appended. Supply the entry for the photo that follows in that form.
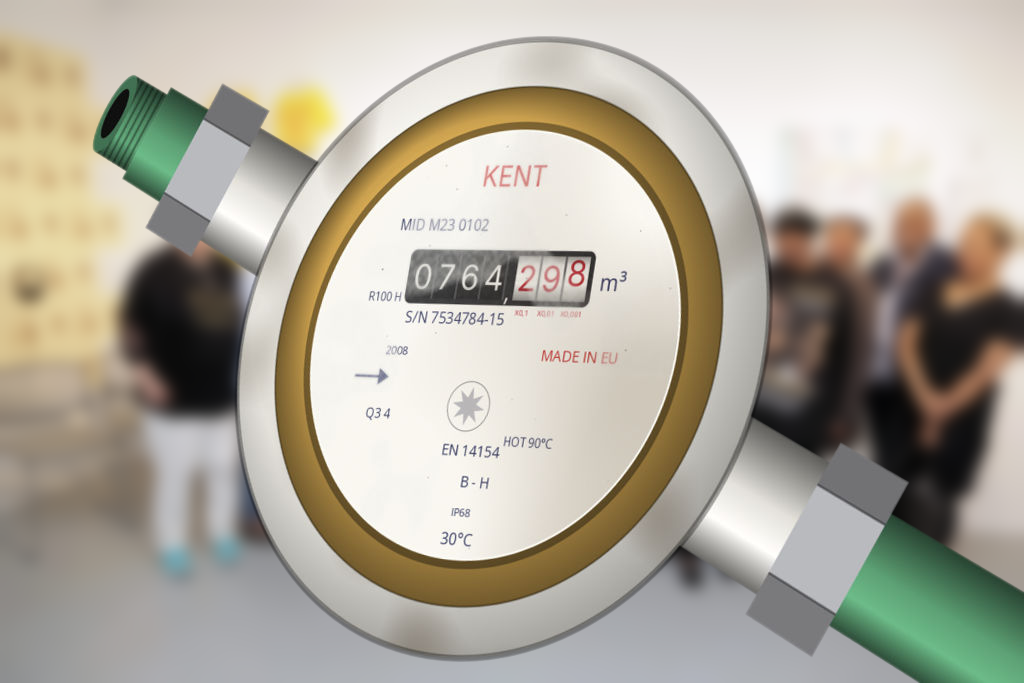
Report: 764.298m³
